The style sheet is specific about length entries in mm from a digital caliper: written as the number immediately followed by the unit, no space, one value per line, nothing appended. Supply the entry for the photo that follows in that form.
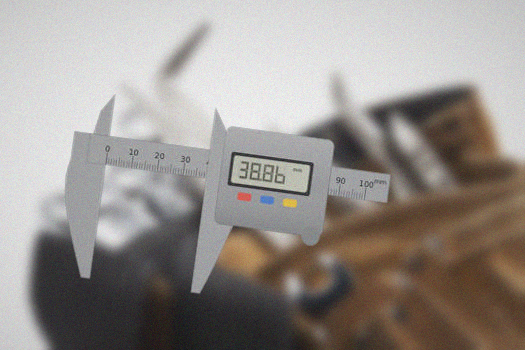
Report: 38.86mm
